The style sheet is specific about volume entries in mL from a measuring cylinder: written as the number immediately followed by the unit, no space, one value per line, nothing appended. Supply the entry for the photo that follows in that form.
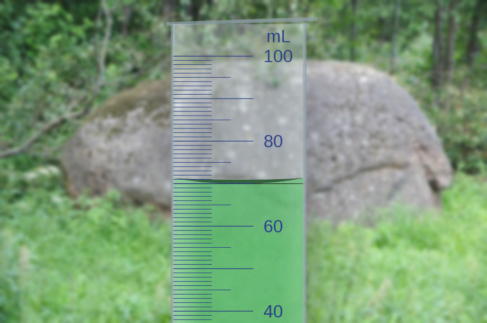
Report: 70mL
